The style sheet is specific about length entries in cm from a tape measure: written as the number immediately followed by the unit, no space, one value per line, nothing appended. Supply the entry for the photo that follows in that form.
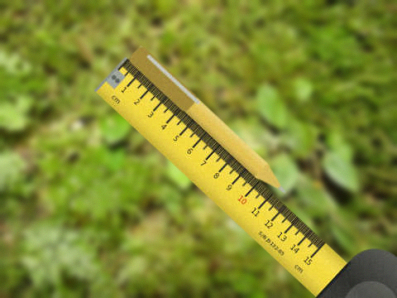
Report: 11.5cm
